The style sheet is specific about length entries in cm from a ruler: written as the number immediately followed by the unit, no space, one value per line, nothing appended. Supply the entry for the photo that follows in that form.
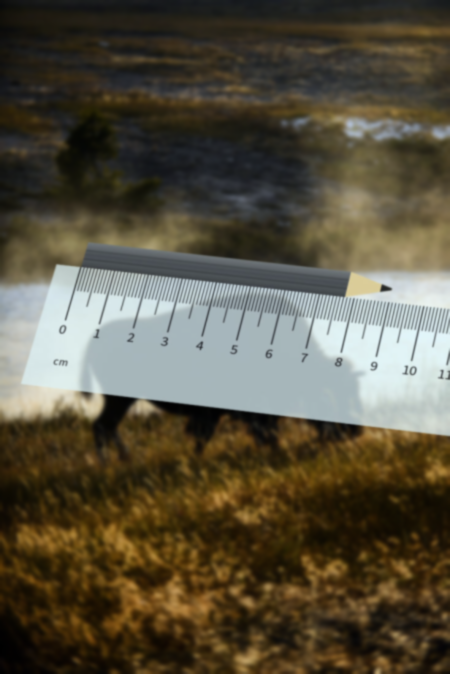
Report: 9cm
